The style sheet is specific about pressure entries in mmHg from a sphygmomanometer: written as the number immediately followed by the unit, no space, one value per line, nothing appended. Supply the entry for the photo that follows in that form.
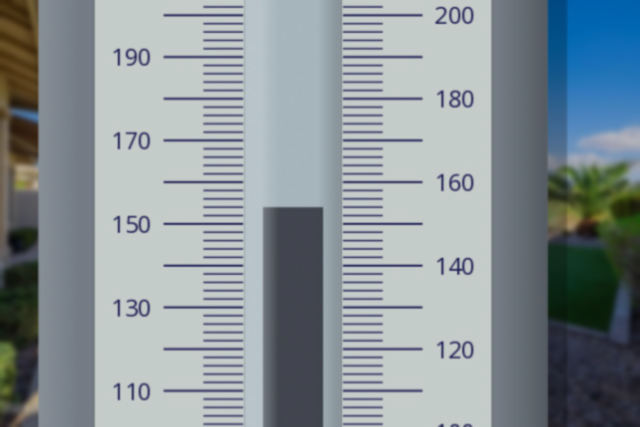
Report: 154mmHg
